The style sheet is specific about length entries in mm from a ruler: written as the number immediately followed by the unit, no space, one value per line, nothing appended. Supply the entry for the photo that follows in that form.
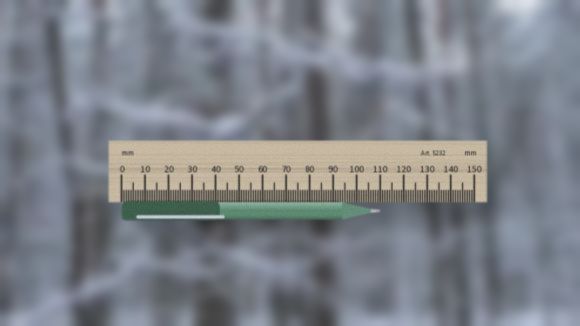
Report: 110mm
